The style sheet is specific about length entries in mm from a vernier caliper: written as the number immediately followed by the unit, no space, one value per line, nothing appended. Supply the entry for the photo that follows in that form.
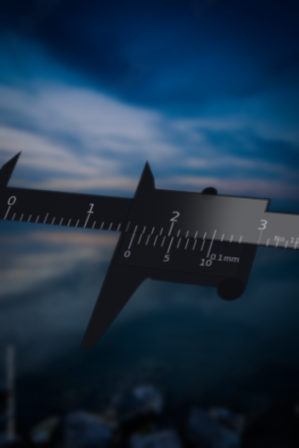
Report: 16.0mm
